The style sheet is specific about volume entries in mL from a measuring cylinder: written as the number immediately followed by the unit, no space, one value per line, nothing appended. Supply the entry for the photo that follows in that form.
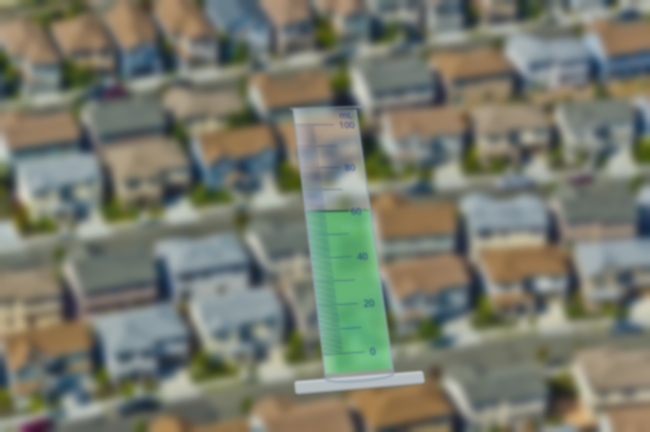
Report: 60mL
